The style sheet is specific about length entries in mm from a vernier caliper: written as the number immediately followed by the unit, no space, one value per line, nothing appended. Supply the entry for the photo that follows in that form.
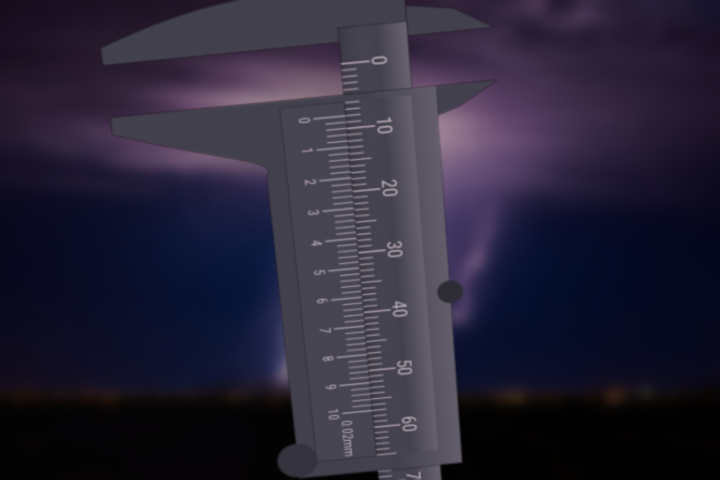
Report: 8.0mm
